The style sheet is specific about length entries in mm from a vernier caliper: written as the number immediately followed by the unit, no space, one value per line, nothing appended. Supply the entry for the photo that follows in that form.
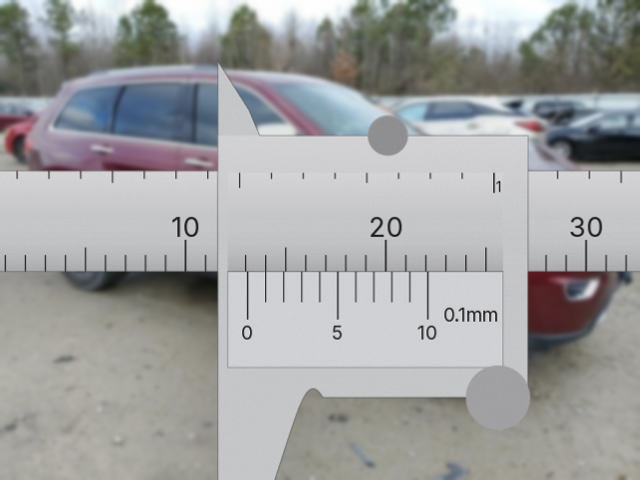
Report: 13.1mm
